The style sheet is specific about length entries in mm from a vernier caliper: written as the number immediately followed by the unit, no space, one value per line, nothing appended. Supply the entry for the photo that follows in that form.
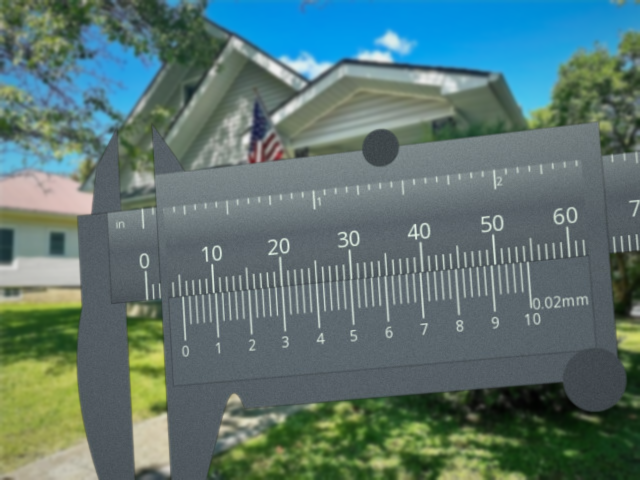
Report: 5.4mm
